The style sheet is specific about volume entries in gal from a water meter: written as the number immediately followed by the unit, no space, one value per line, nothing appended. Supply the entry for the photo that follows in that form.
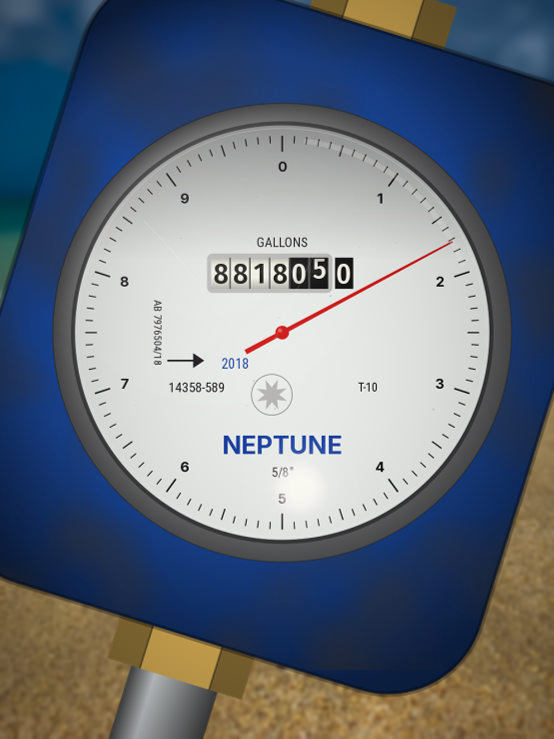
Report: 8818051.7gal
